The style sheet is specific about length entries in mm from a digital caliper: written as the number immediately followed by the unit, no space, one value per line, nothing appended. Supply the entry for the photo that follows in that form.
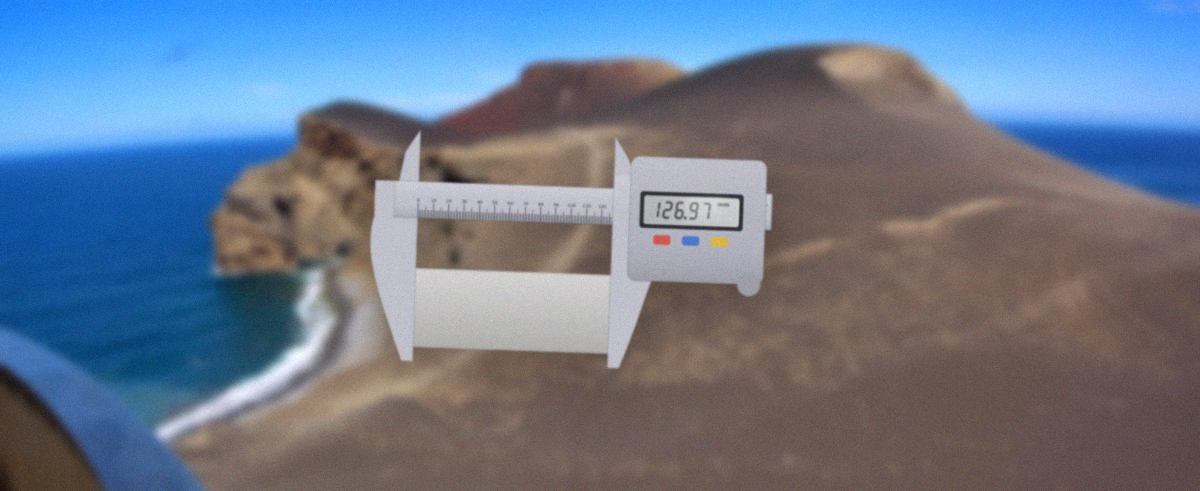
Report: 126.97mm
